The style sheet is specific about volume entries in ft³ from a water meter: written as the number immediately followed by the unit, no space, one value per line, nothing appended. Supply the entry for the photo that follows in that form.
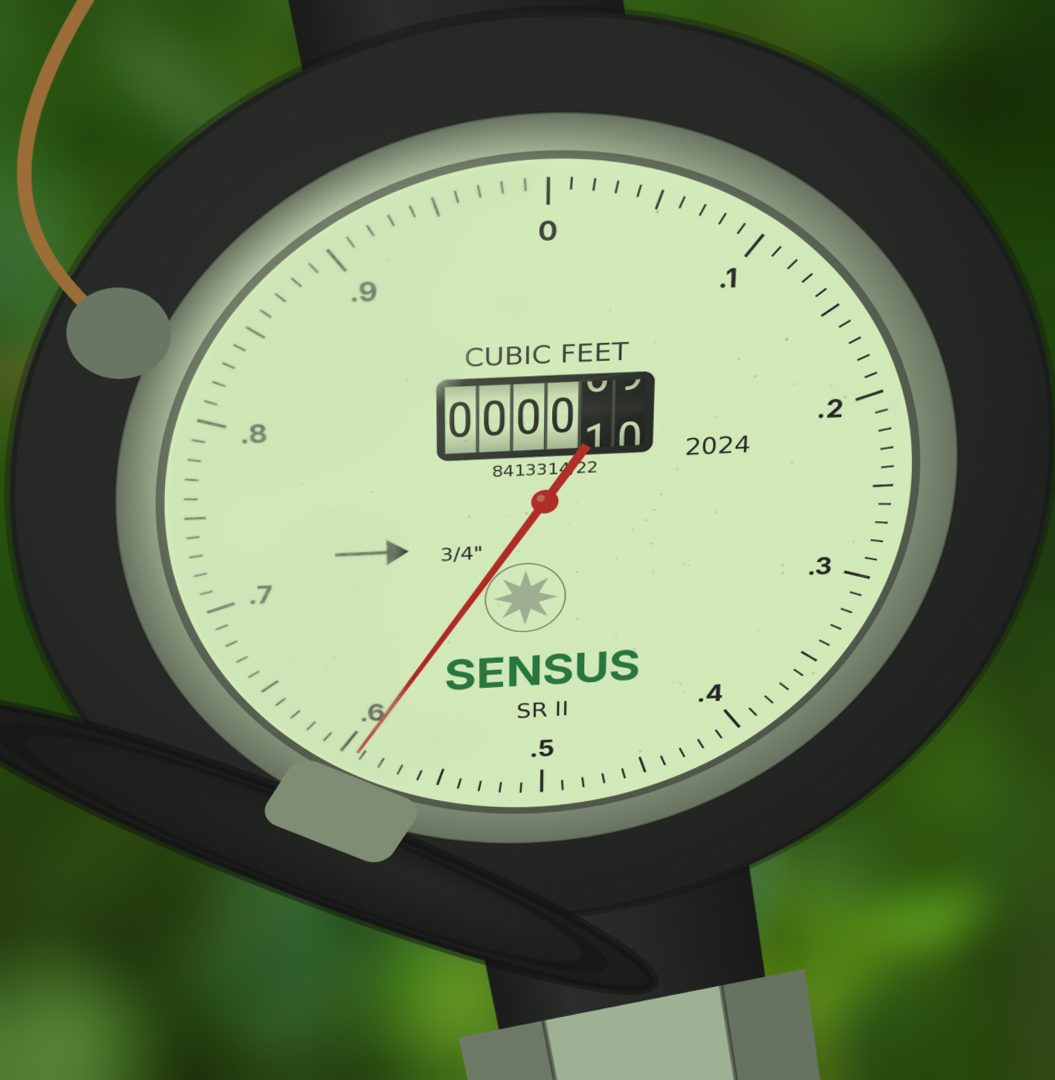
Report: 9.59ft³
